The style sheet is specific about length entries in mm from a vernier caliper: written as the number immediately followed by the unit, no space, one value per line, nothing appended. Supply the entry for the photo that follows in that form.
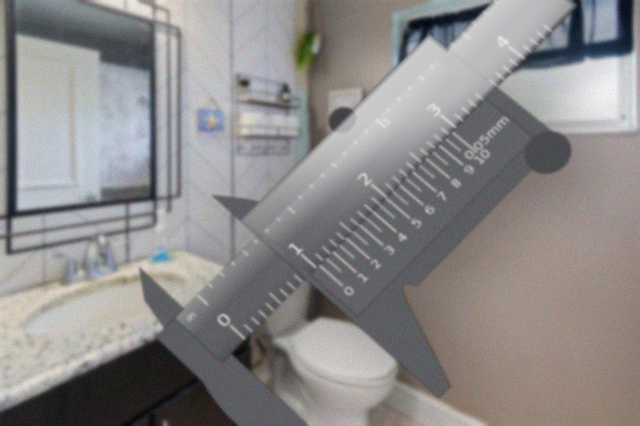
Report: 10.4mm
